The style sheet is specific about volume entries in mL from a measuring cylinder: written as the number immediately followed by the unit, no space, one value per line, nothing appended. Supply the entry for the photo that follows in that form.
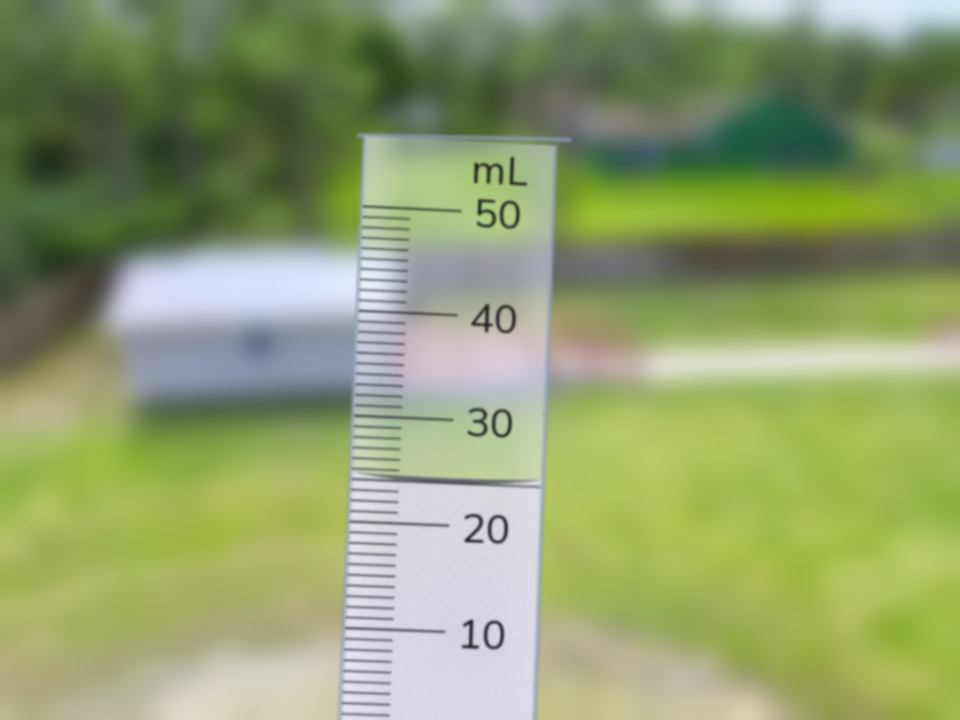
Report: 24mL
